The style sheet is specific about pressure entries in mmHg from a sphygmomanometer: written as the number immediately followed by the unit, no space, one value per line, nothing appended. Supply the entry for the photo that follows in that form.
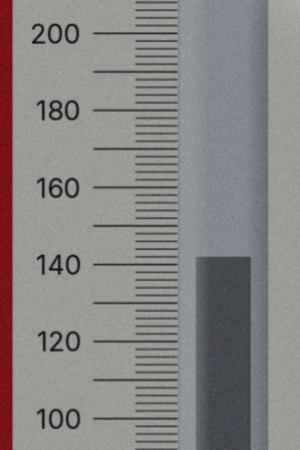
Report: 142mmHg
